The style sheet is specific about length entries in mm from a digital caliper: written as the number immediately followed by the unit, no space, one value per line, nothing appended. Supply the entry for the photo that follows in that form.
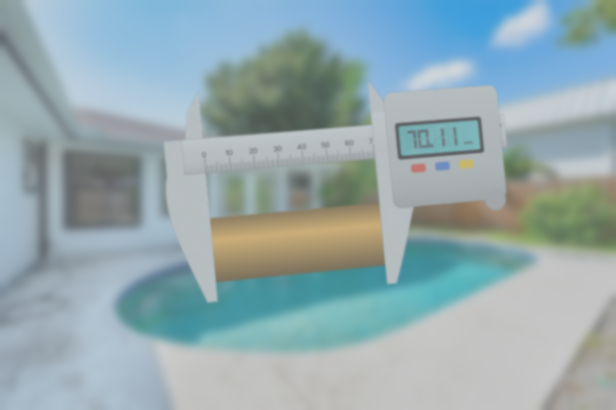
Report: 70.11mm
